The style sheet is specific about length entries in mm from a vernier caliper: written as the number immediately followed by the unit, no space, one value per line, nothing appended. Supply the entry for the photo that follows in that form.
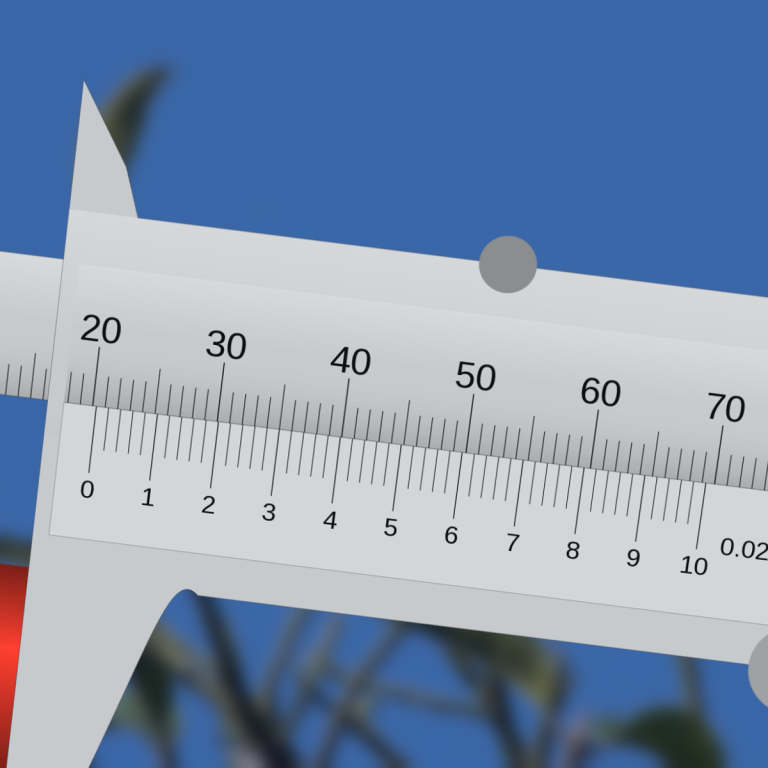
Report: 20.3mm
